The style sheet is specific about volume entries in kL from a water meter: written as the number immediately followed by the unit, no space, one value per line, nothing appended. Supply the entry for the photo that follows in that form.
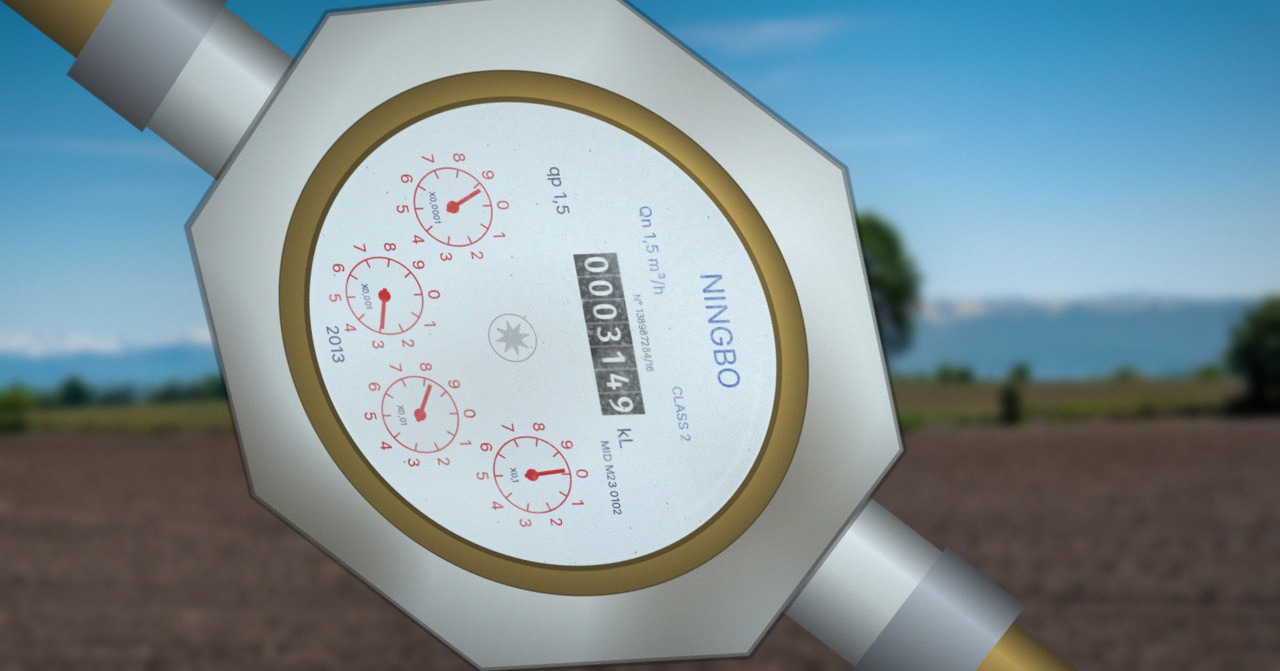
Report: 3148.9829kL
